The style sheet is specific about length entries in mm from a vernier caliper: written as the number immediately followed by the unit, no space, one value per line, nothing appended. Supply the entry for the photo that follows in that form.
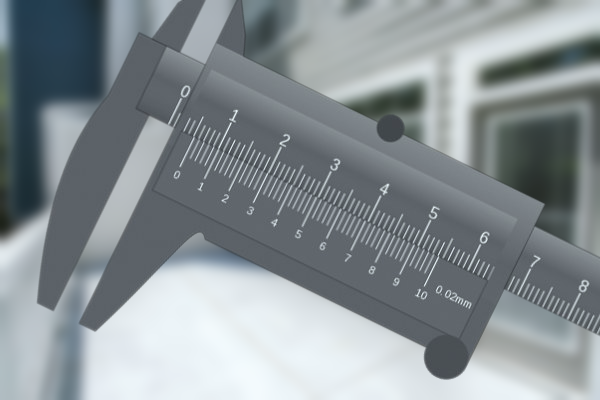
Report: 5.2mm
